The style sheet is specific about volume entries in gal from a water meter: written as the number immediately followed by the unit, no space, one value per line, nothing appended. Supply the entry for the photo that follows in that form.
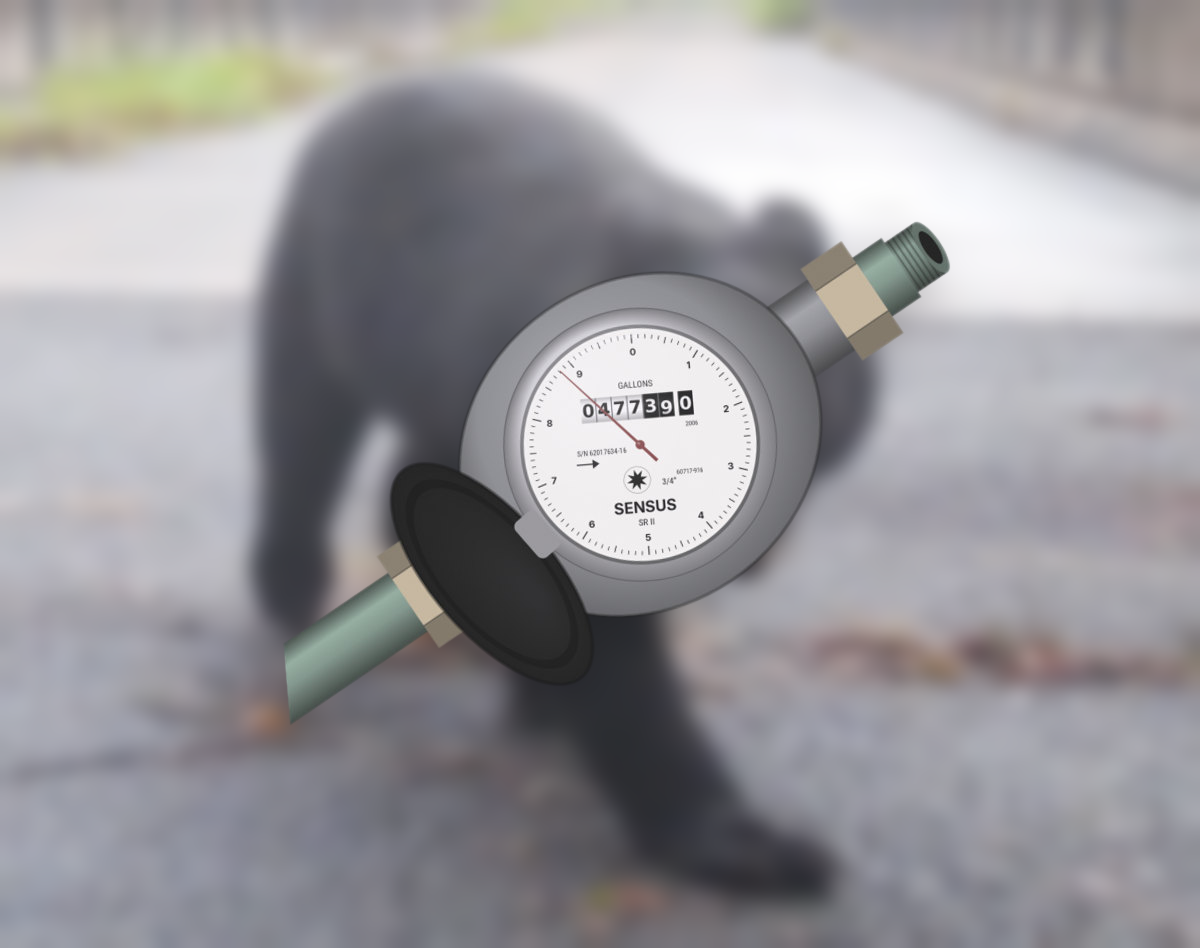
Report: 477388.8gal
